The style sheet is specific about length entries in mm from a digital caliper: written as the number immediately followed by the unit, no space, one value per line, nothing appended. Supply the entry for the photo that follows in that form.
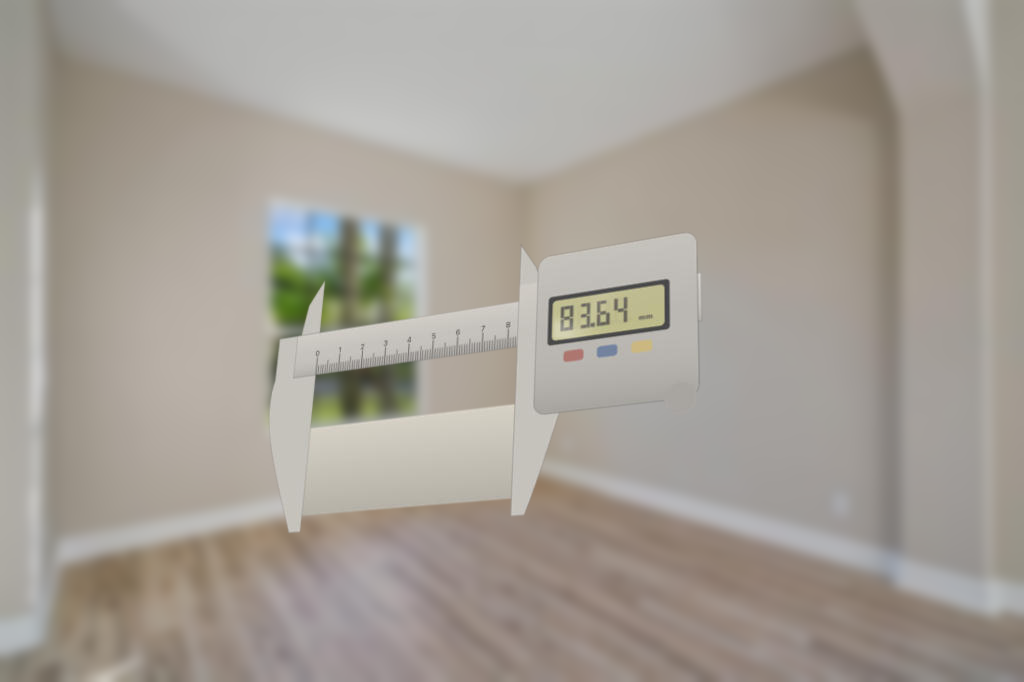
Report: 83.64mm
